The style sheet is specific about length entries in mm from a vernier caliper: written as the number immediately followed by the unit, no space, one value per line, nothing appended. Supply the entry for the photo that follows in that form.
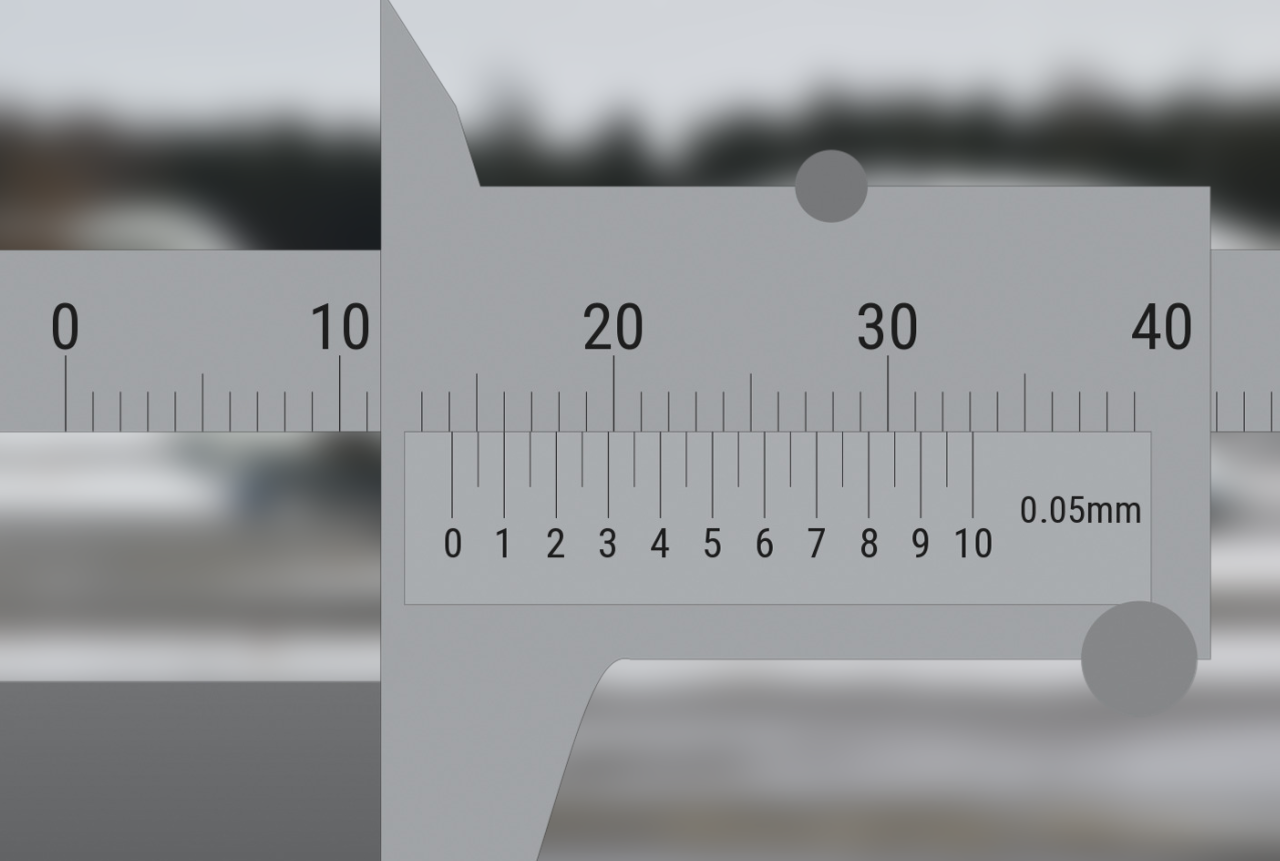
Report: 14.10mm
